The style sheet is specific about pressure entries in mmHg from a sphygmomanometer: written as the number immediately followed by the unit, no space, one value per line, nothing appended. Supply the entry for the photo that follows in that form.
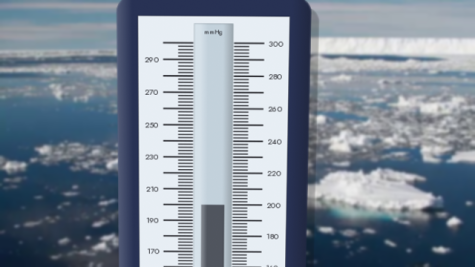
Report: 200mmHg
